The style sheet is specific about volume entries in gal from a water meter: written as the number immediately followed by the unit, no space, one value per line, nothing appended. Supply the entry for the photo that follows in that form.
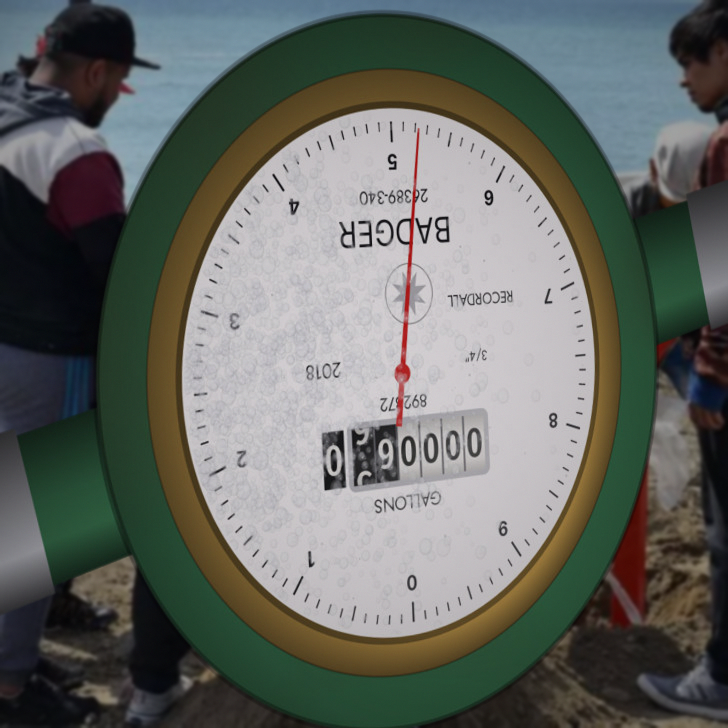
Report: 655.2gal
